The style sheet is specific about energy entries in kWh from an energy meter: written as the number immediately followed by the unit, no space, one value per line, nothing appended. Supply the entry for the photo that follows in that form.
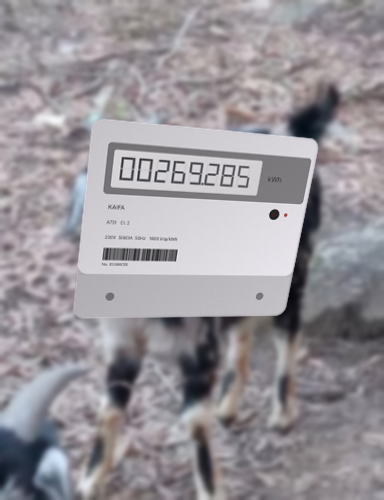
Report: 269.285kWh
